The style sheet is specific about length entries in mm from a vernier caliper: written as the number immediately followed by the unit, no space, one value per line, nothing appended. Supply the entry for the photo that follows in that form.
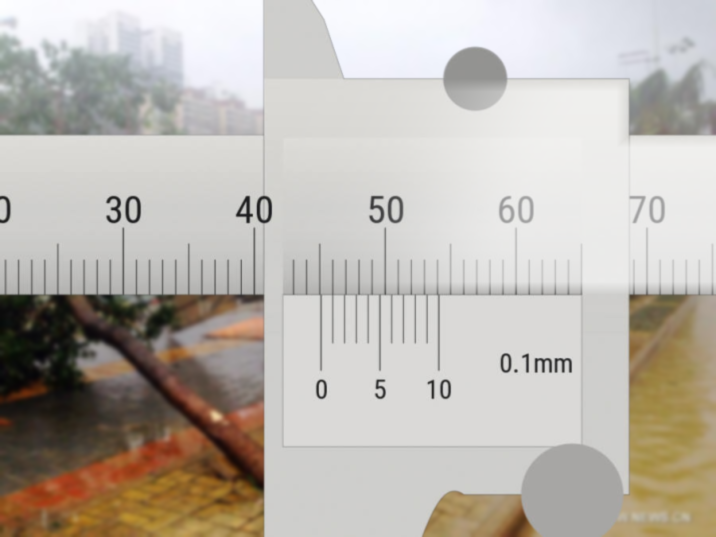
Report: 45.1mm
